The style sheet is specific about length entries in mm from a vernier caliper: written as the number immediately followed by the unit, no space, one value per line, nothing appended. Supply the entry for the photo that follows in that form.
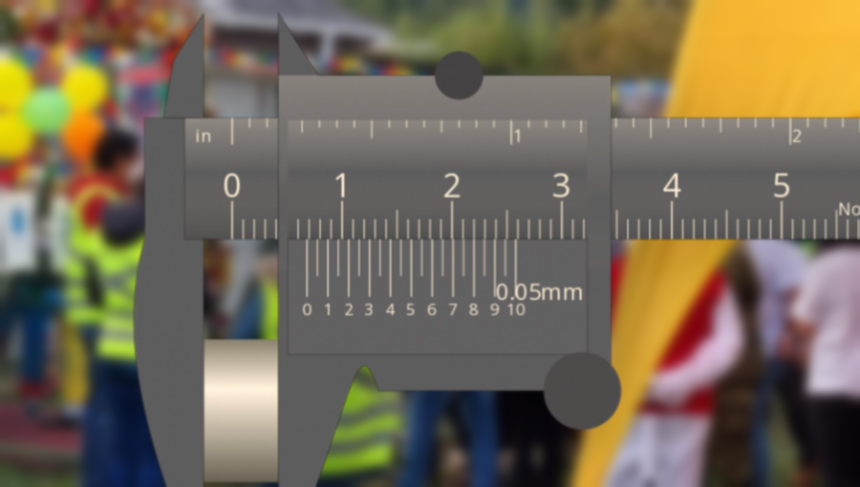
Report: 6.8mm
